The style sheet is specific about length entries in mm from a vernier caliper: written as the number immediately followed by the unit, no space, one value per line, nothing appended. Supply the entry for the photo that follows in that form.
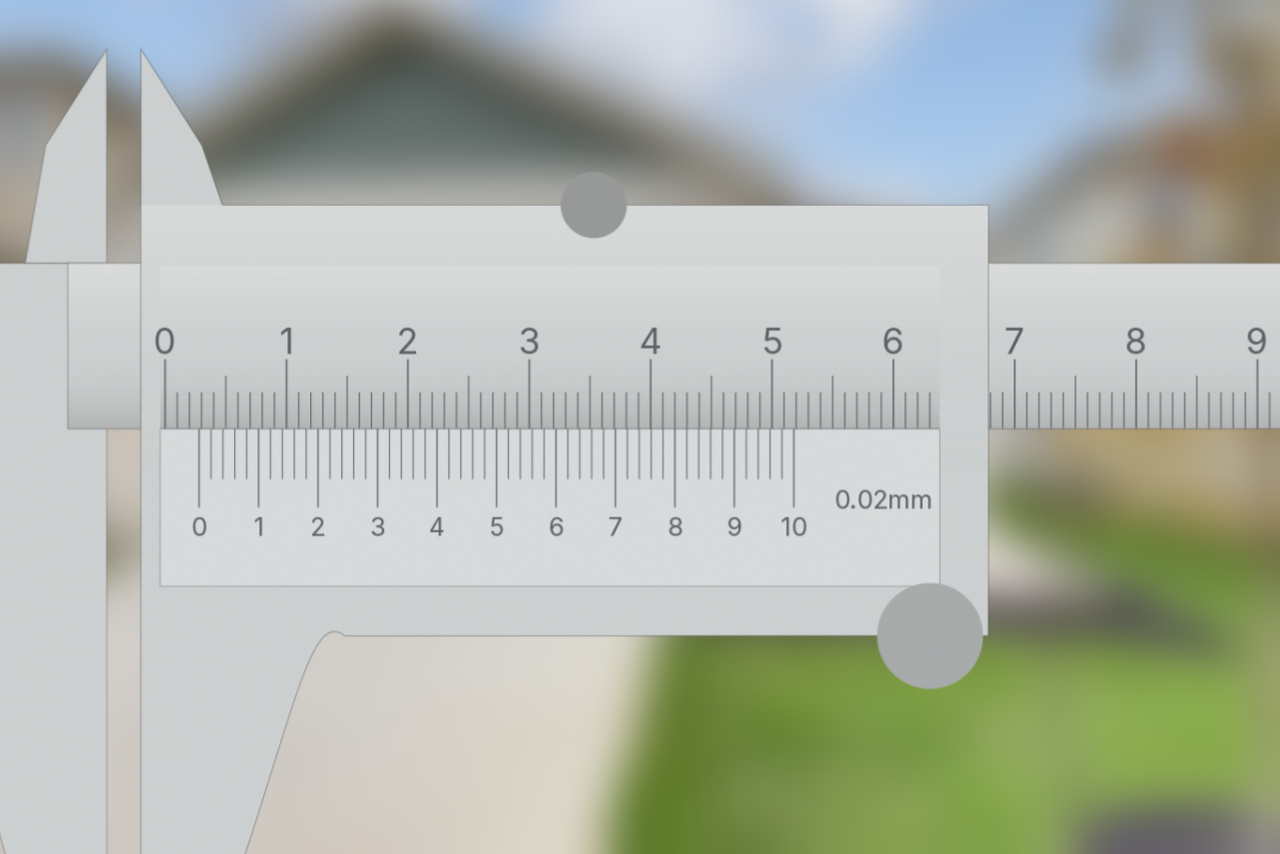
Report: 2.8mm
